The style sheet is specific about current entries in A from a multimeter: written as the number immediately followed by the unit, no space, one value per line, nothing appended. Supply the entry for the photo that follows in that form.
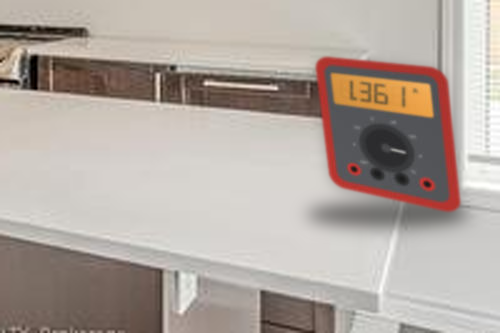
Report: 1.361A
